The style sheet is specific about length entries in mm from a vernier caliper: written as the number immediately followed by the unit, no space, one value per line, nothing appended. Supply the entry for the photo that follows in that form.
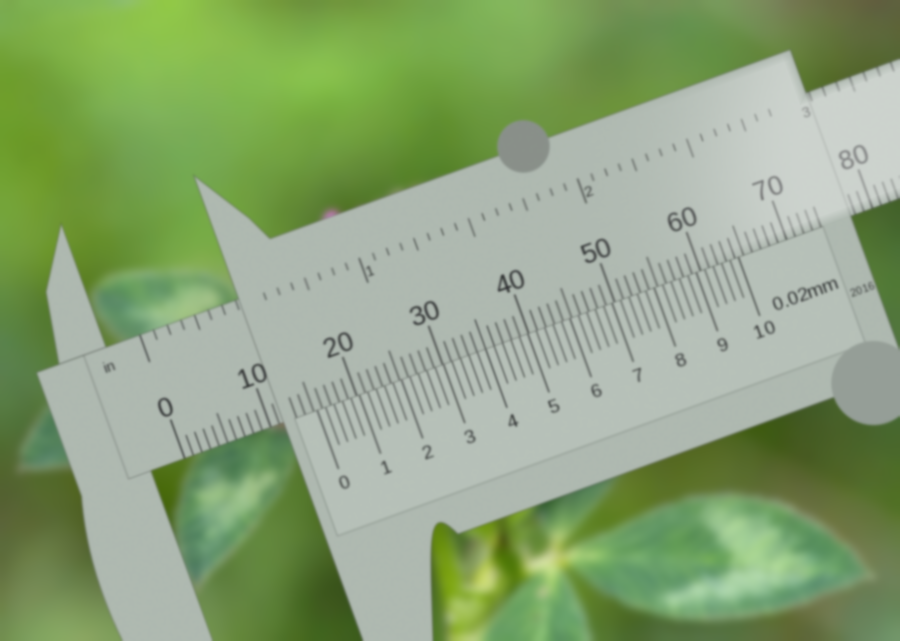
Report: 15.4mm
